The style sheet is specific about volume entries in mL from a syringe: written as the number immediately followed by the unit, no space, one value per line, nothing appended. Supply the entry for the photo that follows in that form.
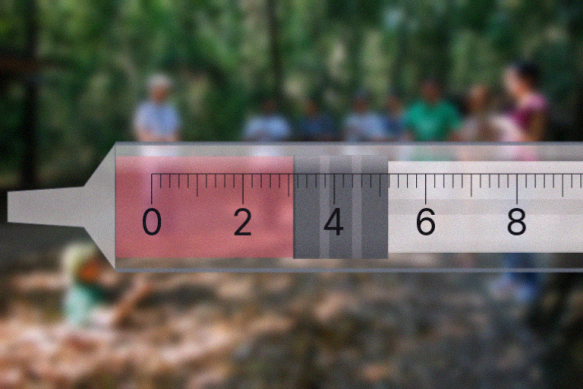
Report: 3.1mL
